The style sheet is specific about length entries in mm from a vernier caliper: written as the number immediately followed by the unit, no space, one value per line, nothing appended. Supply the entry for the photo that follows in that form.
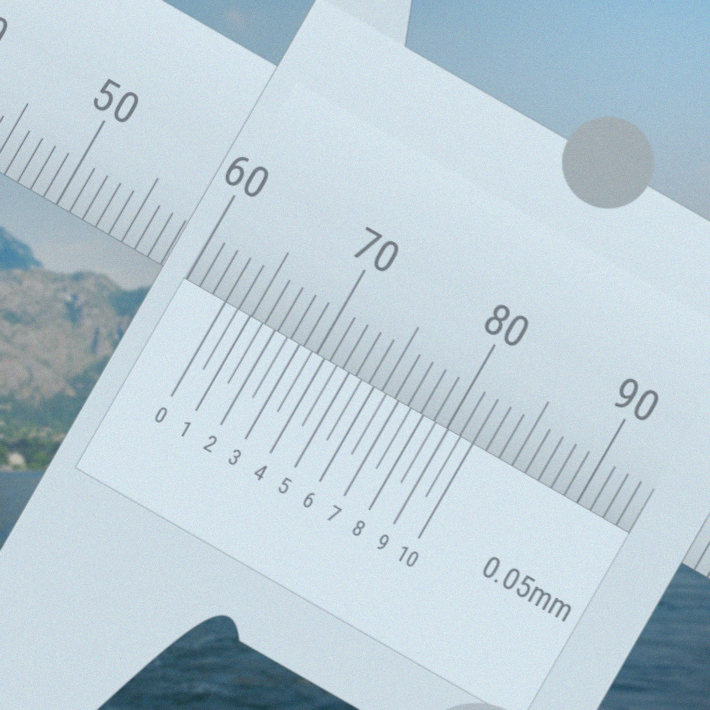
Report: 63.0mm
